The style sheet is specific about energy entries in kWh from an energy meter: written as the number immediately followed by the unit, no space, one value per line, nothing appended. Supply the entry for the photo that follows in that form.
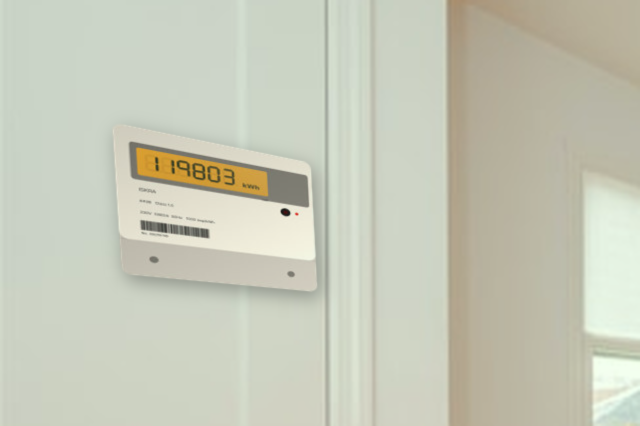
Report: 119803kWh
